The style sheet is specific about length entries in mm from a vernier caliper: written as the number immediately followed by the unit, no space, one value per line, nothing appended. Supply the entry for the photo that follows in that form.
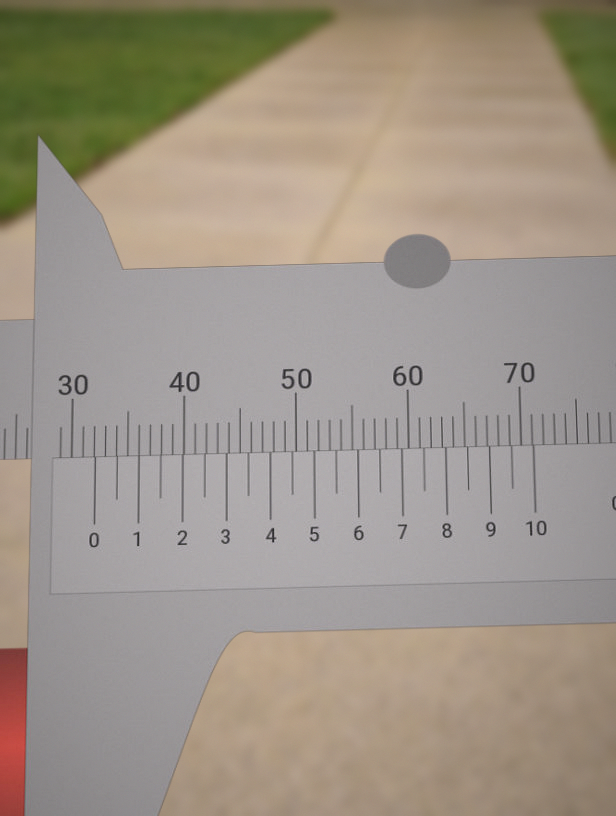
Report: 32.1mm
